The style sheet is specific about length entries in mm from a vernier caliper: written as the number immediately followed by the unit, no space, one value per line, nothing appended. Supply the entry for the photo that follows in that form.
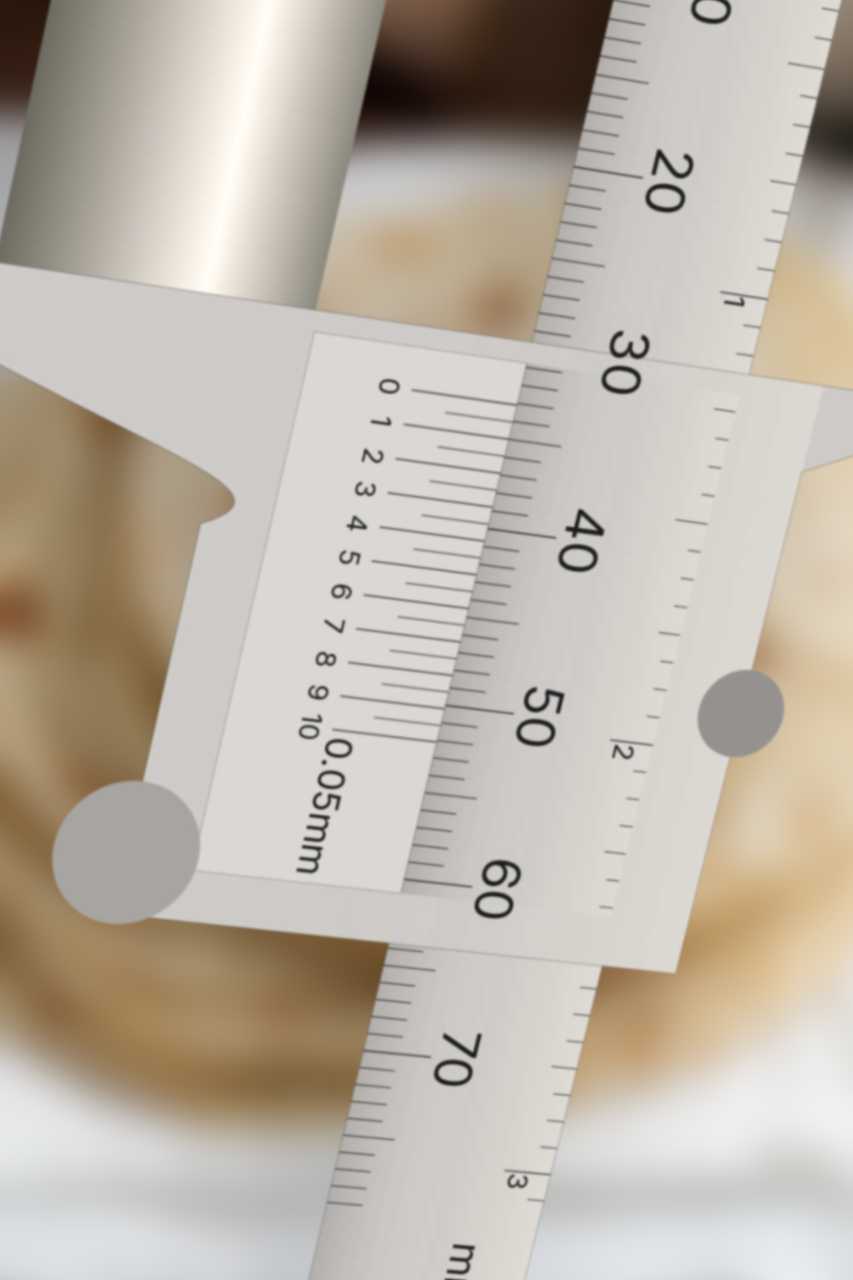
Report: 33.1mm
